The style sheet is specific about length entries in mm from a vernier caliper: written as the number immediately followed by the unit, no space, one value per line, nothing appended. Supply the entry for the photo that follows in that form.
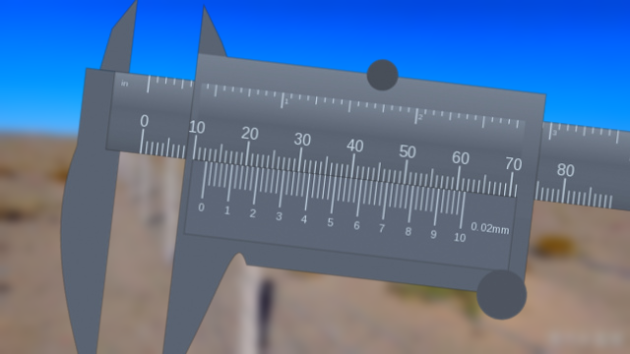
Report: 12.5mm
